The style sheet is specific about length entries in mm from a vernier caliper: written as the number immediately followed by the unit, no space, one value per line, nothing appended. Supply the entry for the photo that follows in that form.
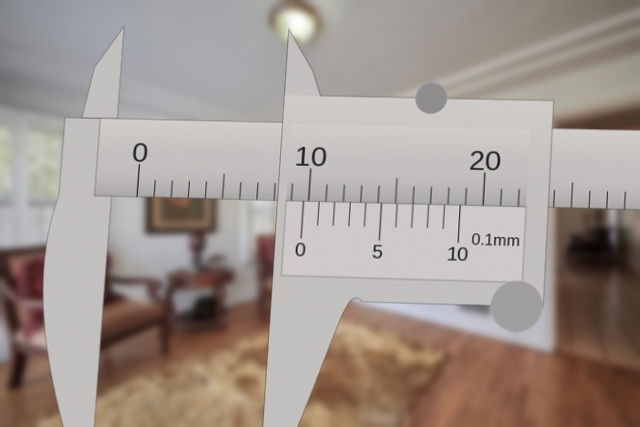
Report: 9.7mm
